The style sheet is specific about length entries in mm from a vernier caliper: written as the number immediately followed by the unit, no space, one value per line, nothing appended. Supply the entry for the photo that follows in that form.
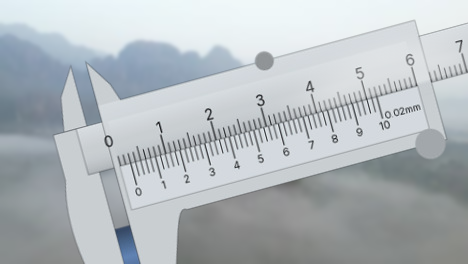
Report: 3.0mm
